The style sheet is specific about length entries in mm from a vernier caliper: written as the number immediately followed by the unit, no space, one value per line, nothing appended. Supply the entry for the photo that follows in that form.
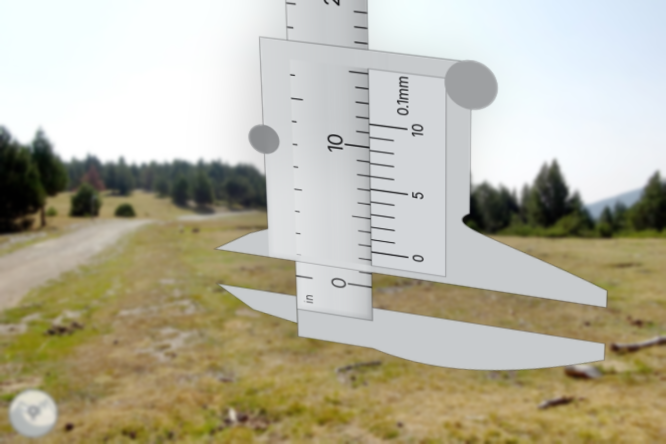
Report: 2.6mm
